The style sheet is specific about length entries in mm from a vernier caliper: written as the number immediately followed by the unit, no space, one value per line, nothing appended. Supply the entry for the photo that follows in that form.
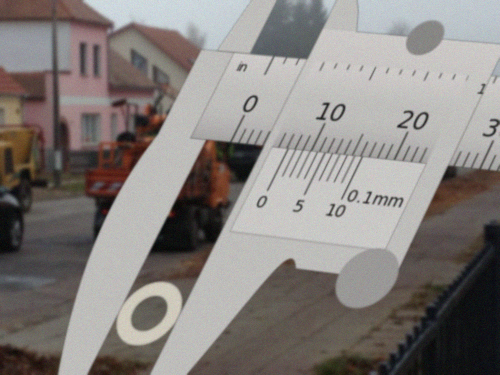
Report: 7.2mm
